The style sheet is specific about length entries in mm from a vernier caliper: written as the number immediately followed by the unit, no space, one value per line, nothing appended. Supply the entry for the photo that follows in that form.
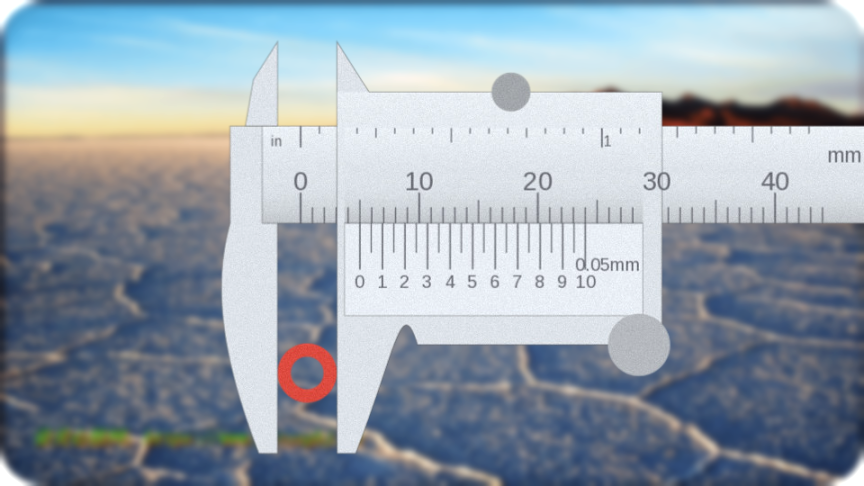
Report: 5.0mm
